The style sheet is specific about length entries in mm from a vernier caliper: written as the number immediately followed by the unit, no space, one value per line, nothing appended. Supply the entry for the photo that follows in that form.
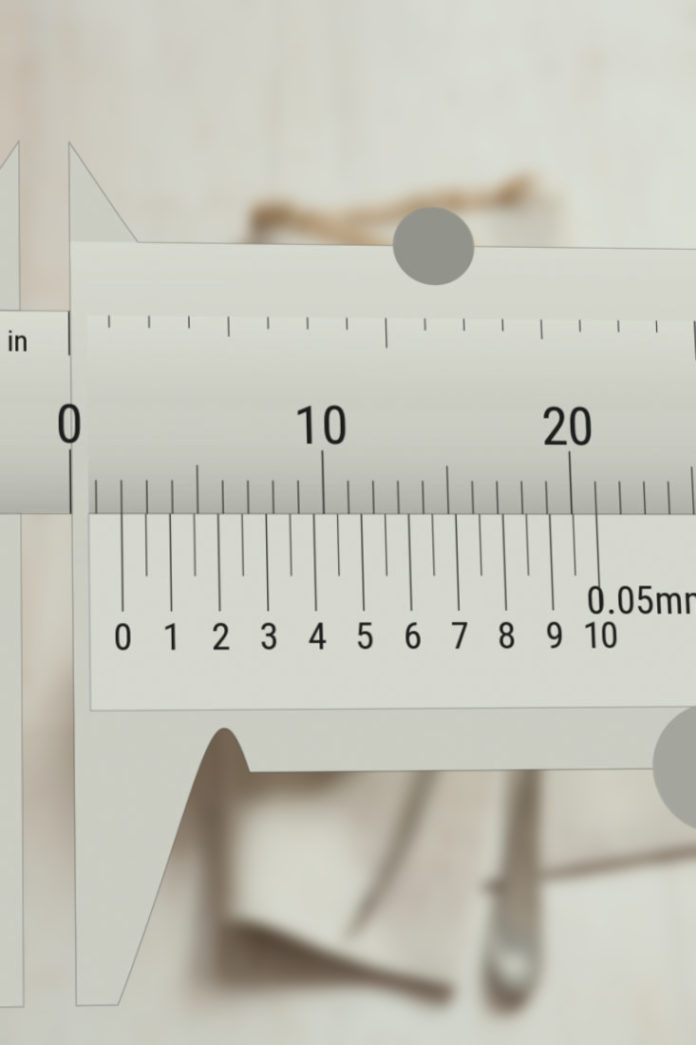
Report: 2.0mm
